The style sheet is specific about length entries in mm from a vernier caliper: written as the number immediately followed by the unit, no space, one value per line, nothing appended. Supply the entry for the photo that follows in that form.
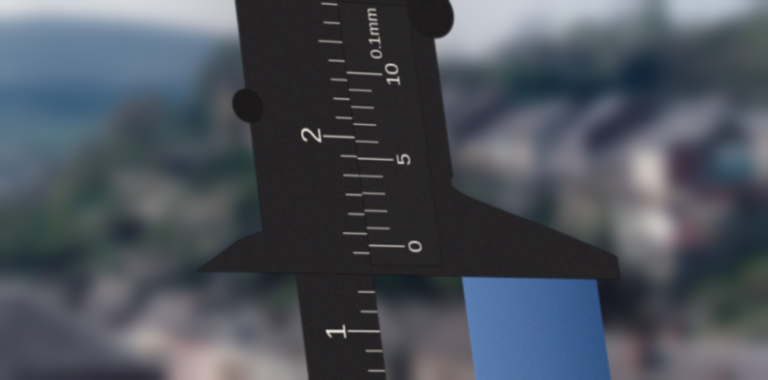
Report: 14.4mm
